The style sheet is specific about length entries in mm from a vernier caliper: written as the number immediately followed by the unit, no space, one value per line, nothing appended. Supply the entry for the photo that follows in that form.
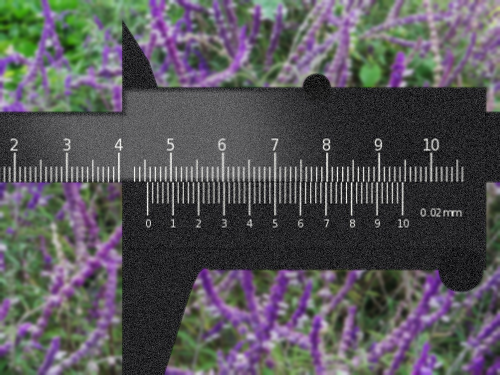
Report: 45.5mm
